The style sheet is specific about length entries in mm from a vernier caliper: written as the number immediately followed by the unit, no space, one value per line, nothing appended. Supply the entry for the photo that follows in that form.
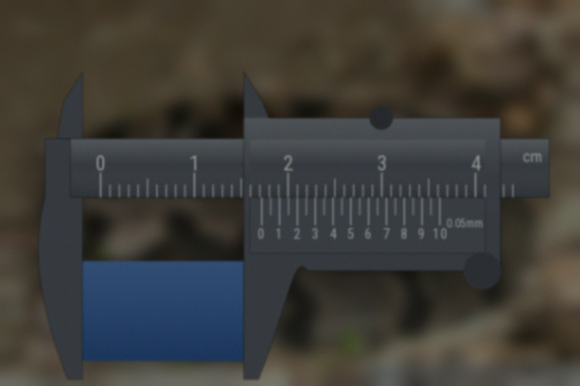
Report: 17.2mm
